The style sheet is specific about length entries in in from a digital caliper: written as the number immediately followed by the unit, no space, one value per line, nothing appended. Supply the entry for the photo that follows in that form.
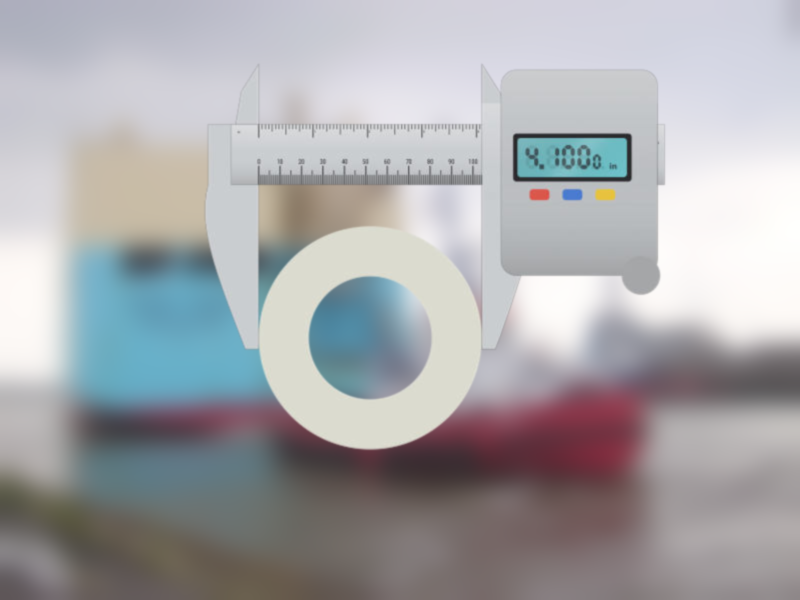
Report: 4.1000in
